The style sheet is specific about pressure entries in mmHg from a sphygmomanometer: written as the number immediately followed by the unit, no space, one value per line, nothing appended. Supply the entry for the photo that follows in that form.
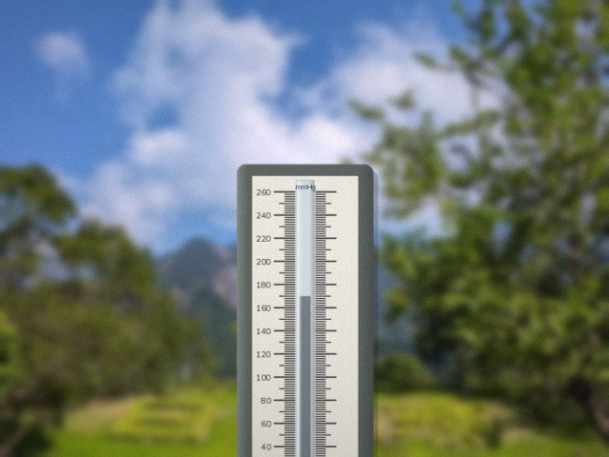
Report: 170mmHg
